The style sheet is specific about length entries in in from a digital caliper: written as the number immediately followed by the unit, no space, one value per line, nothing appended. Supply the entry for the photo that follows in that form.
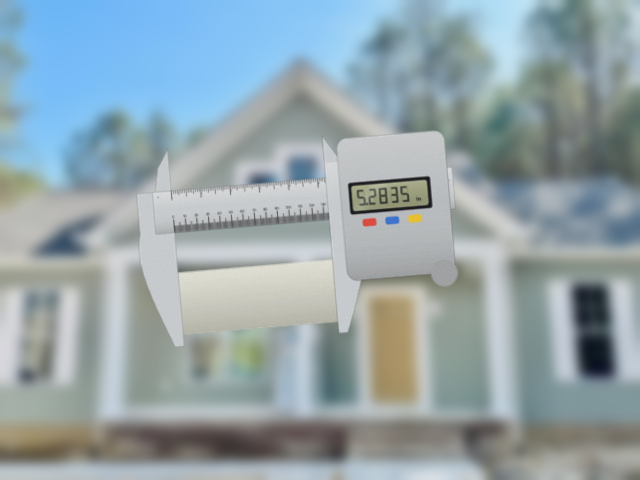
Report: 5.2835in
